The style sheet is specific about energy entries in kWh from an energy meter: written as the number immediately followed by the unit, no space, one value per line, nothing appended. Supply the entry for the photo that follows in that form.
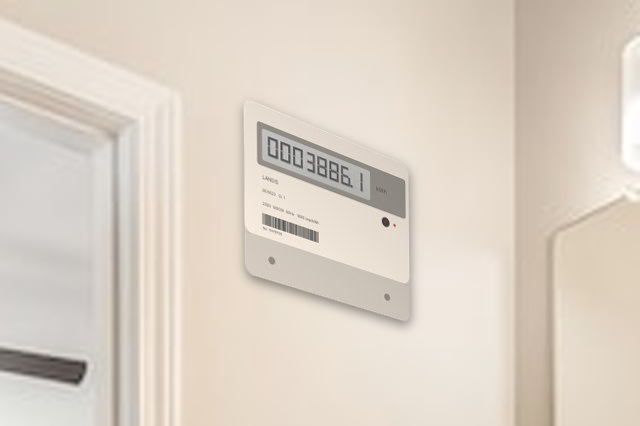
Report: 3886.1kWh
